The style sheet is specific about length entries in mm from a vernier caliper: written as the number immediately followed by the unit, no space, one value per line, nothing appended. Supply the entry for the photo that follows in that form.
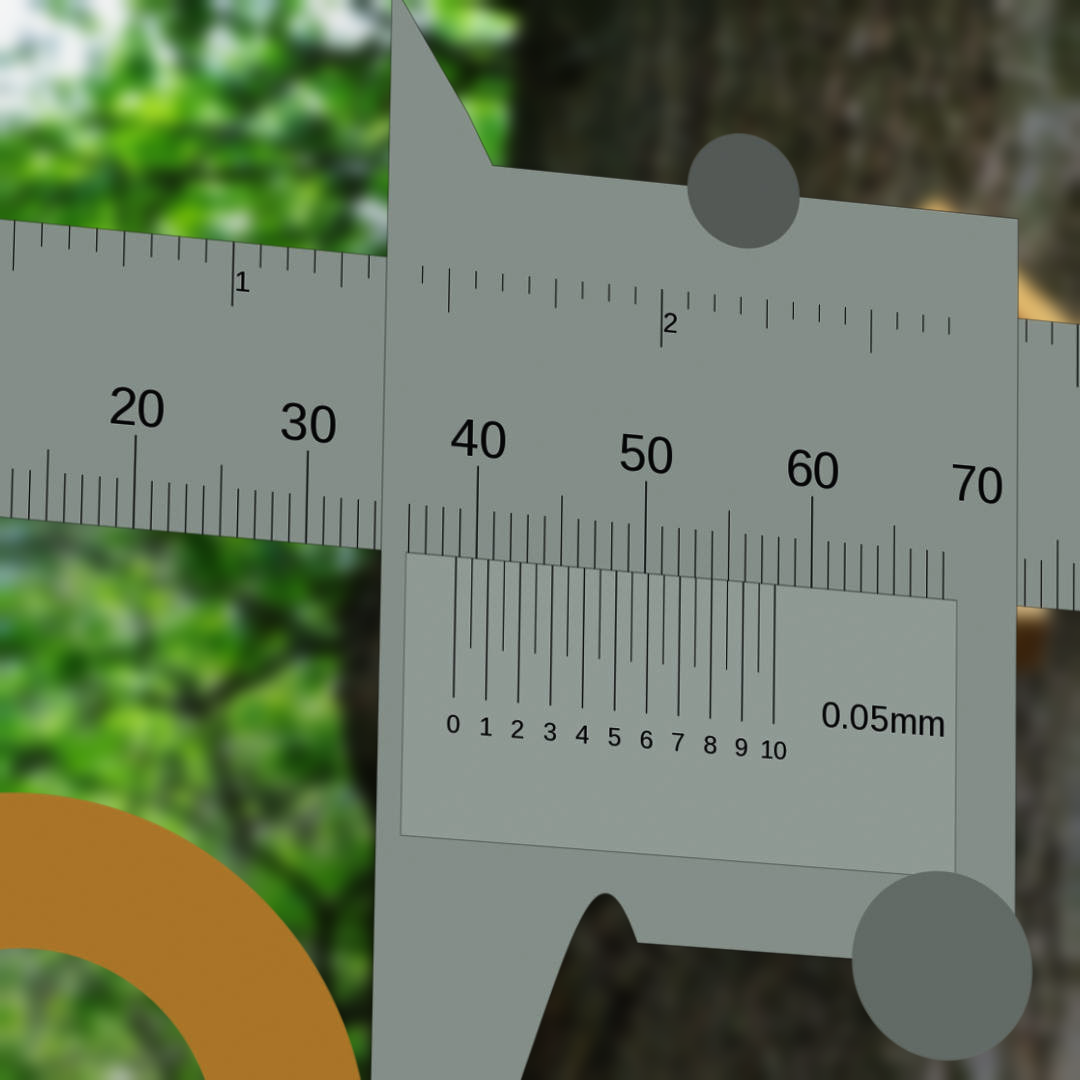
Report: 38.8mm
